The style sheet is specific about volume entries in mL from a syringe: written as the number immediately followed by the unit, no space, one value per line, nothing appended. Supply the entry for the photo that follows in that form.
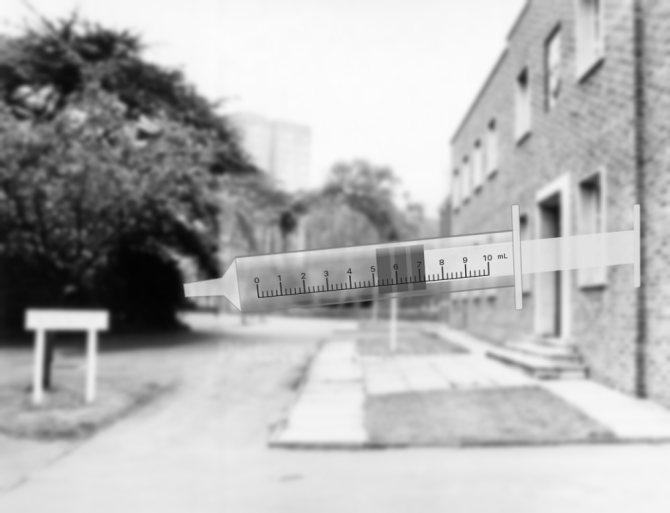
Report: 5.2mL
